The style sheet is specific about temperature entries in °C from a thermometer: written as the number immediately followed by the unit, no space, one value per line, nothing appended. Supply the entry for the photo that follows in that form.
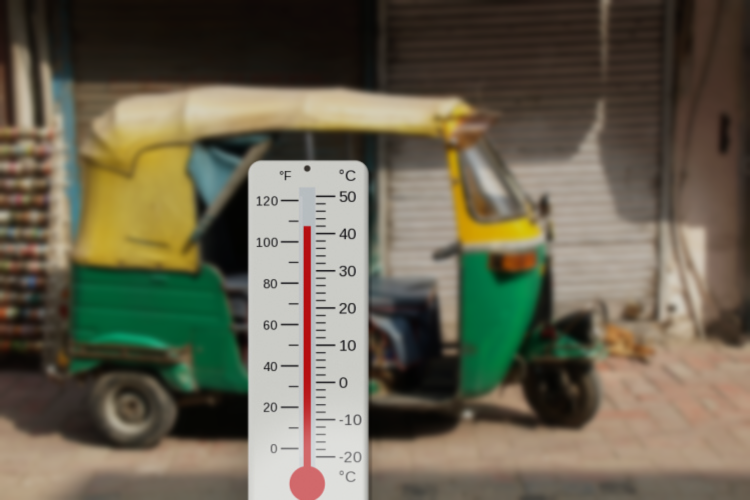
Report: 42°C
